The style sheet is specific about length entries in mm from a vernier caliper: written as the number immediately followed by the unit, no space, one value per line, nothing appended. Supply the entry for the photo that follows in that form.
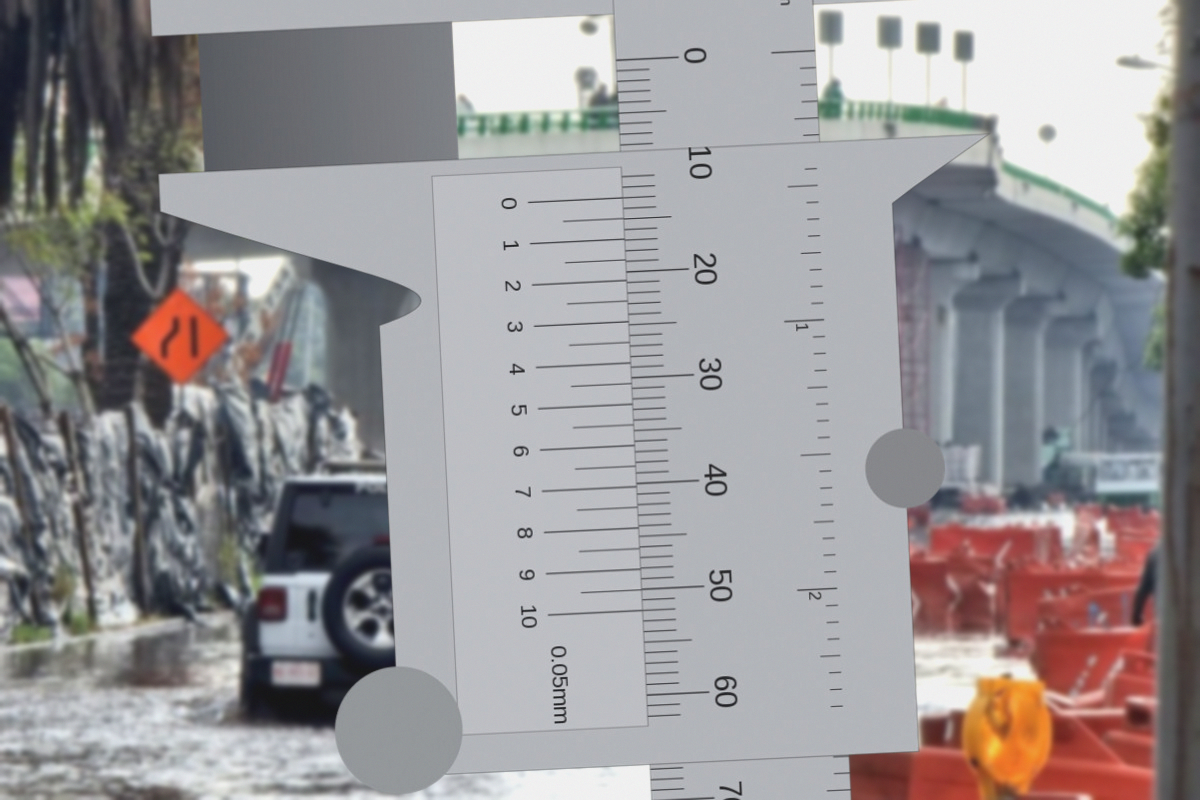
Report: 13.0mm
